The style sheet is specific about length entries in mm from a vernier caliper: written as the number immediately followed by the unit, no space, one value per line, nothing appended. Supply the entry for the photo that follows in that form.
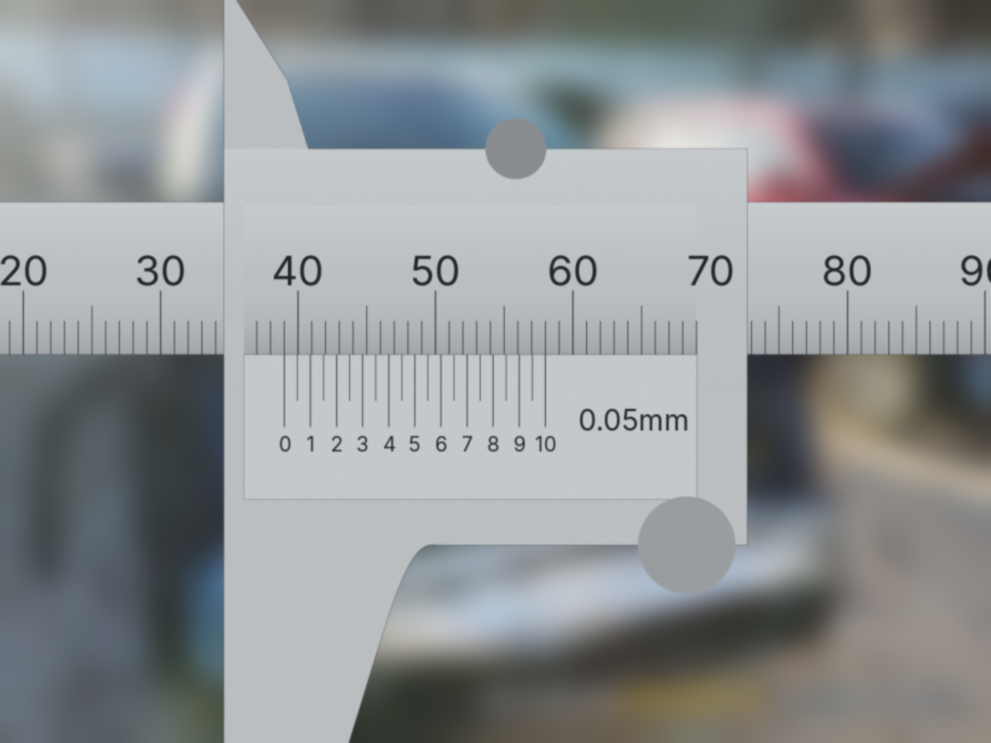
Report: 39.0mm
